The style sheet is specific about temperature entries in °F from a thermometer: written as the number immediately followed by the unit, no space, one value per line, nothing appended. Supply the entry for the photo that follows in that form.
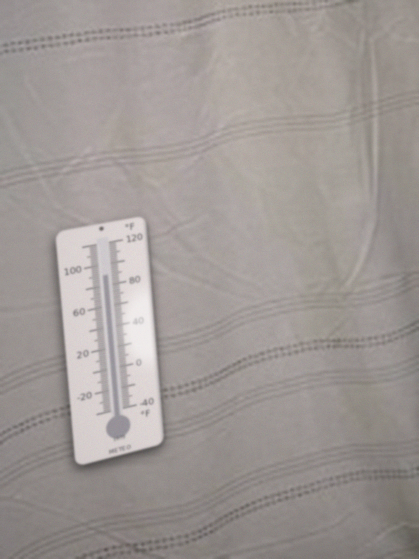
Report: 90°F
